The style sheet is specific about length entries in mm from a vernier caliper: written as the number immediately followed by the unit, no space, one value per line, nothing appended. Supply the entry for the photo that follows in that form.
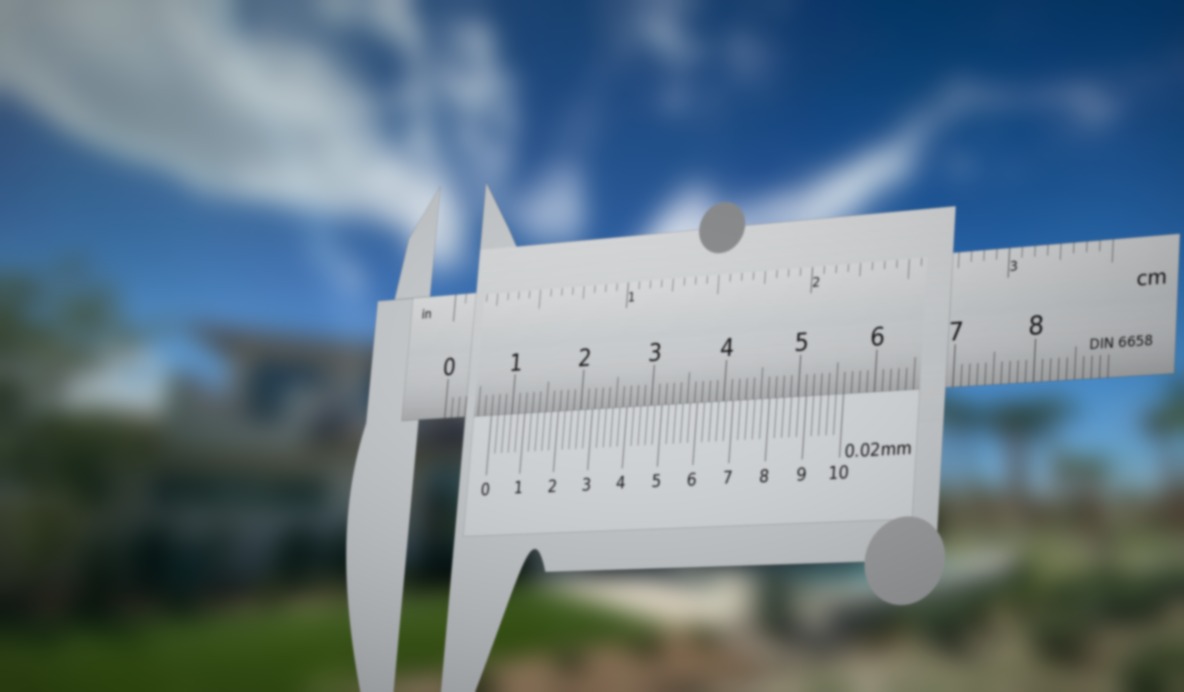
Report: 7.0mm
